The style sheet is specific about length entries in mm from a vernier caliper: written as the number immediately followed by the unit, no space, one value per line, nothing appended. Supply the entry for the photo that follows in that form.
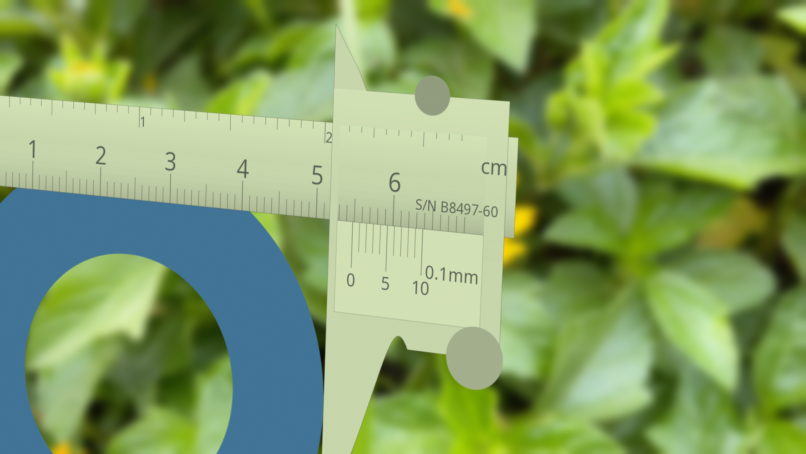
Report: 54.8mm
